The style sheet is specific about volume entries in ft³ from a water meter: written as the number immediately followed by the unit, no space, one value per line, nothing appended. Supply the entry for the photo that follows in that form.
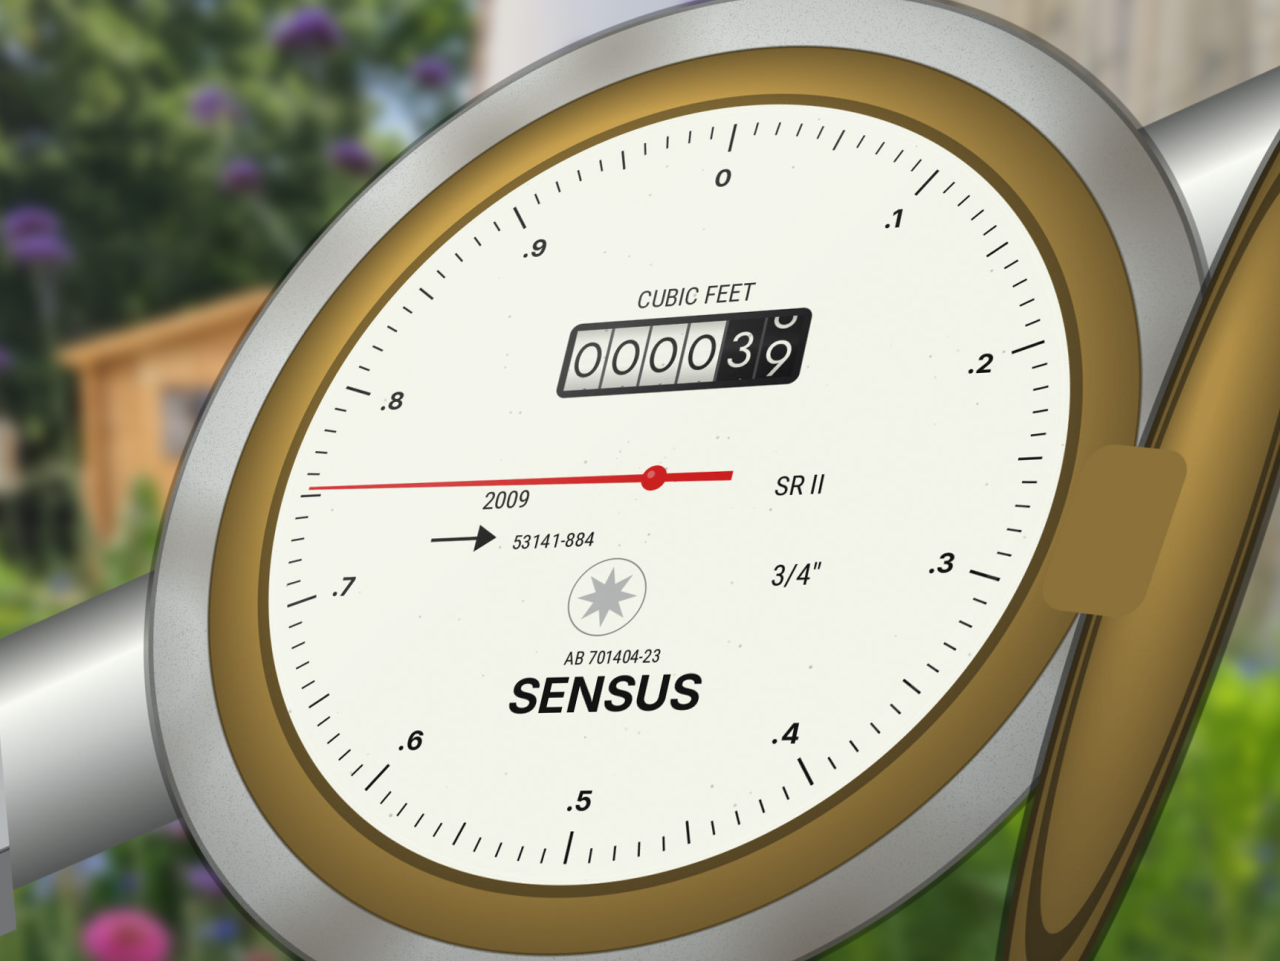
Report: 38.75ft³
